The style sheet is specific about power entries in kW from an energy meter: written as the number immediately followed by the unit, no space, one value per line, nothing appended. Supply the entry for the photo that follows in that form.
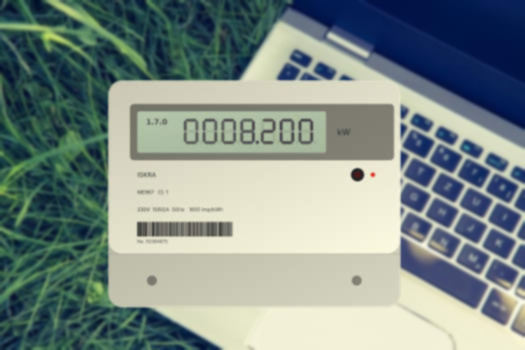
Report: 8.200kW
